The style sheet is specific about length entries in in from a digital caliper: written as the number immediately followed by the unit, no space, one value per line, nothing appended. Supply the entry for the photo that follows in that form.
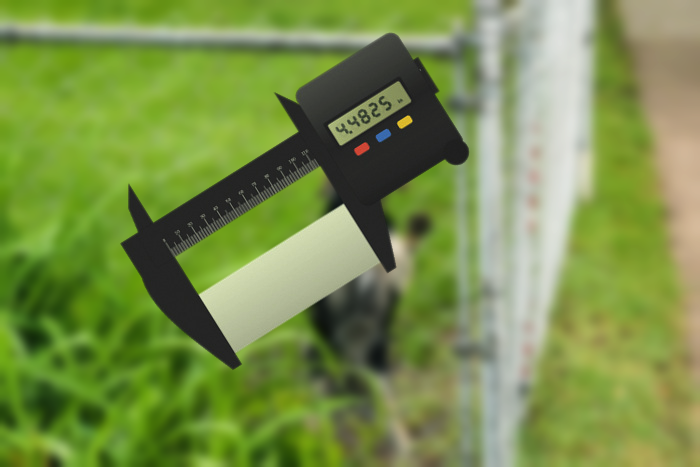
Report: 4.4825in
